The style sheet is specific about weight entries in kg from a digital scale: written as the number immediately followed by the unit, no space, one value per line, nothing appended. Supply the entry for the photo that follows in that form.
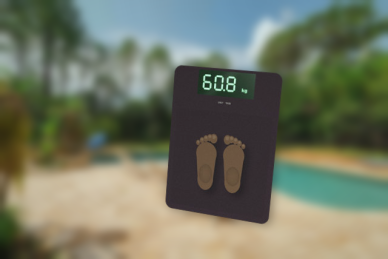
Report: 60.8kg
